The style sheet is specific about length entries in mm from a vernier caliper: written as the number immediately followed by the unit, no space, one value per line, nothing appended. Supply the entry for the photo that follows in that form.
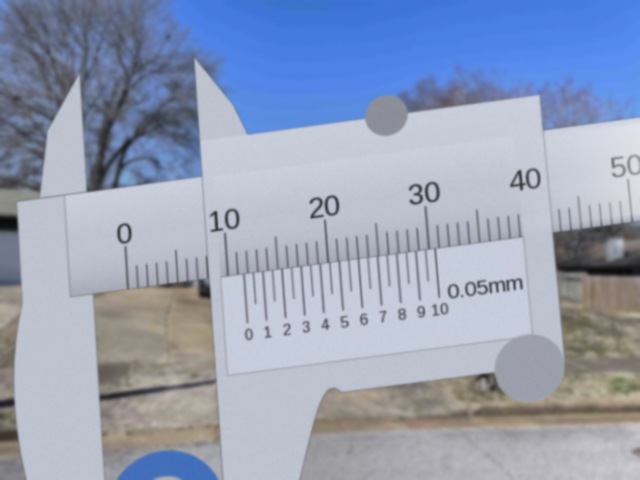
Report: 11.6mm
